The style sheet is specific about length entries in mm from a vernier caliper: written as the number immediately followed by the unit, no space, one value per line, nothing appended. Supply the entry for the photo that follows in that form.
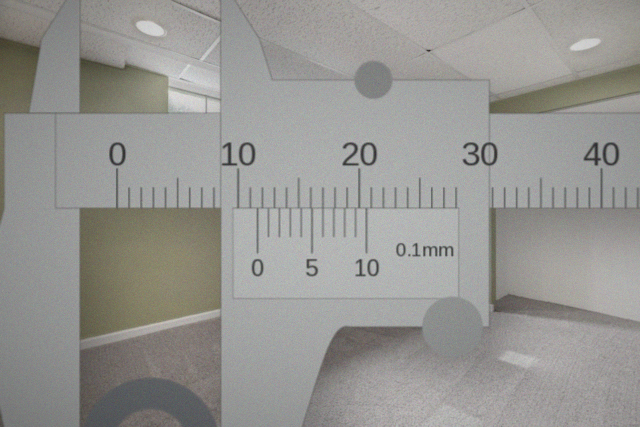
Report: 11.6mm
